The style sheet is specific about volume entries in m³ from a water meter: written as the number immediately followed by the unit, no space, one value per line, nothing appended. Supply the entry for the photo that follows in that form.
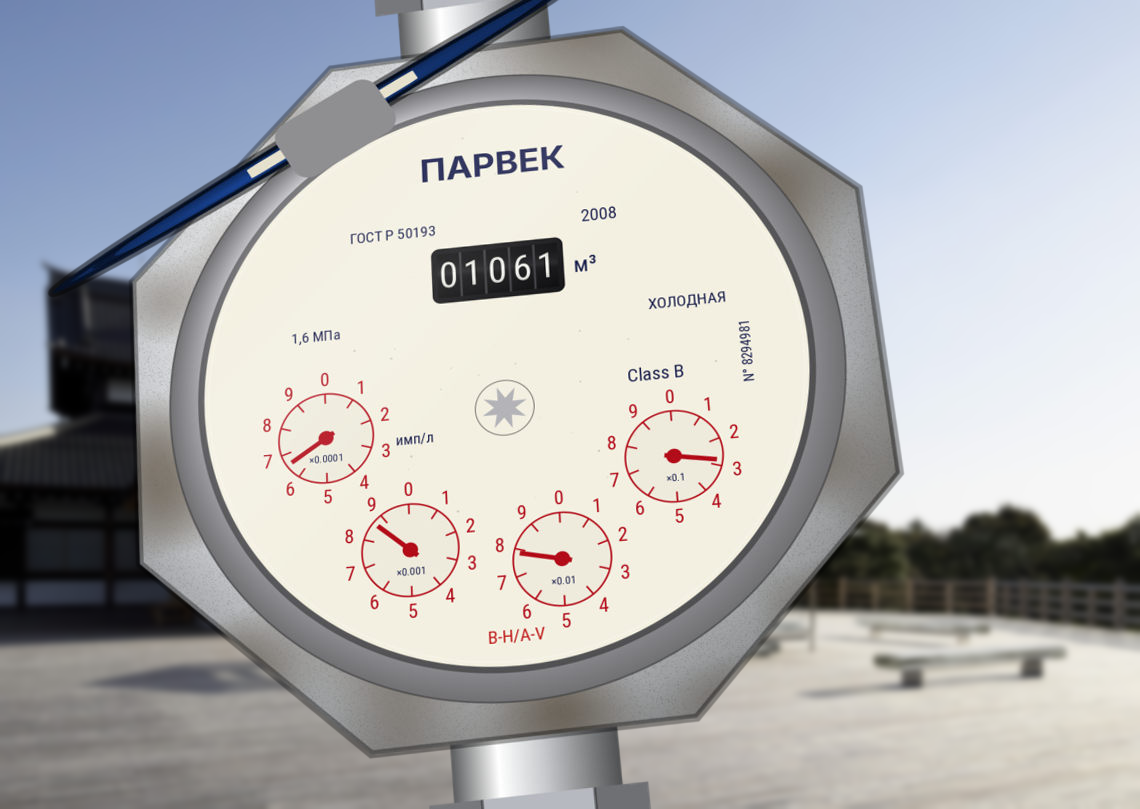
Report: 1061.2786m³
